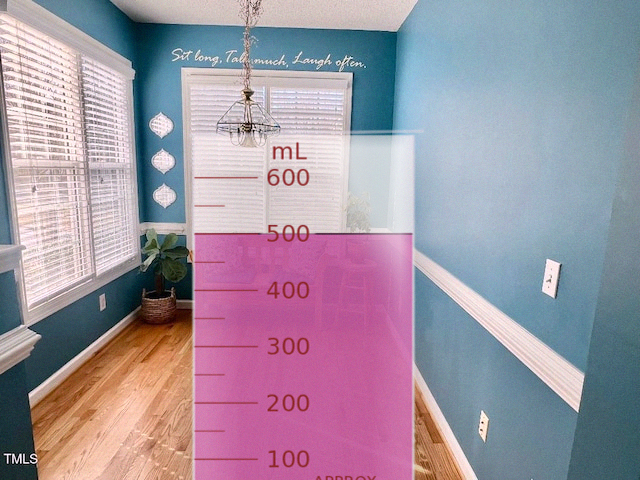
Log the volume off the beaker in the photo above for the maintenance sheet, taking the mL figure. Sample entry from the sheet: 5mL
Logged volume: 500mL
